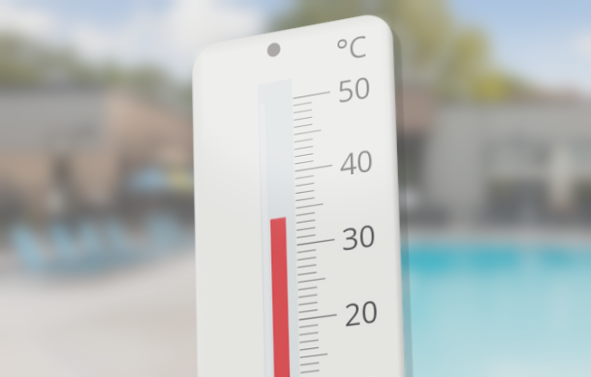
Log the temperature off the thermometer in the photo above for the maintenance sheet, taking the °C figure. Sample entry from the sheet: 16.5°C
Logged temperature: 34°C
